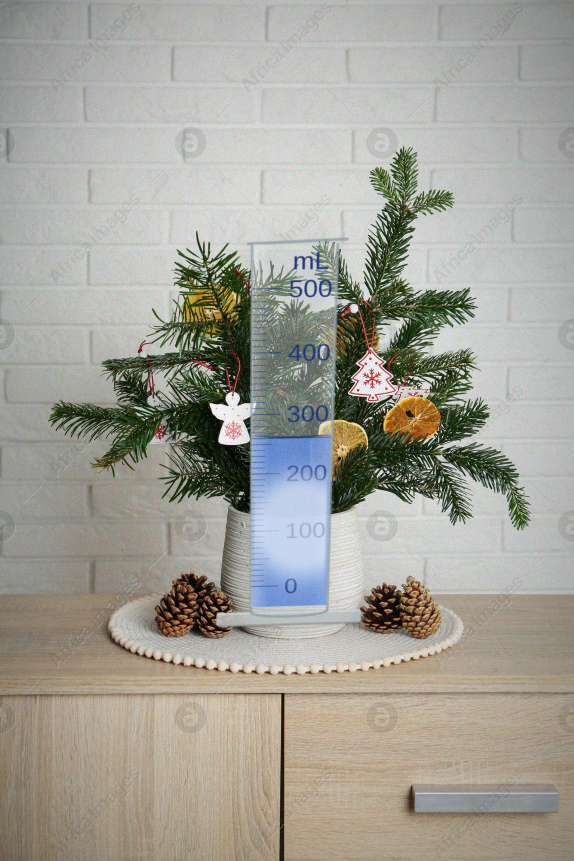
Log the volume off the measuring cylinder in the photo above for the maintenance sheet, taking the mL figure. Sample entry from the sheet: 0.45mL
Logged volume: 260mL
